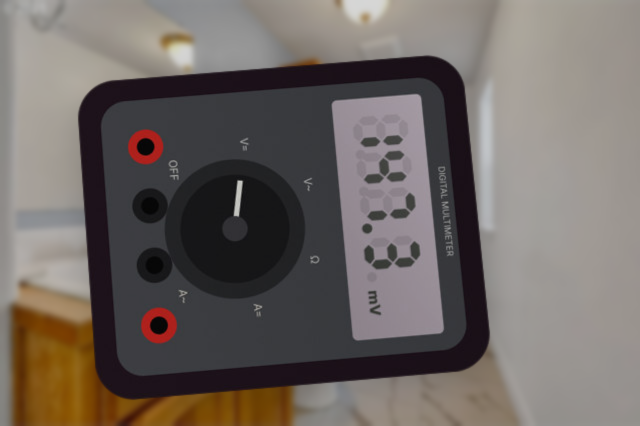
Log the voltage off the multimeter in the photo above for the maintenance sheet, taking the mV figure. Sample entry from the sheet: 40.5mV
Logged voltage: 147.3mV
